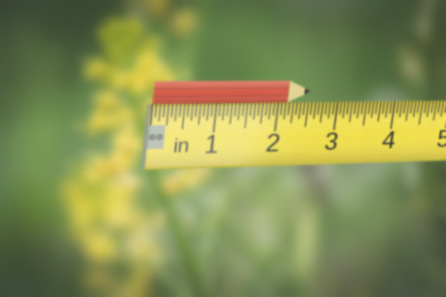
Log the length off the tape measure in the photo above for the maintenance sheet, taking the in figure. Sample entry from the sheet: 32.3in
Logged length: 2.5in
